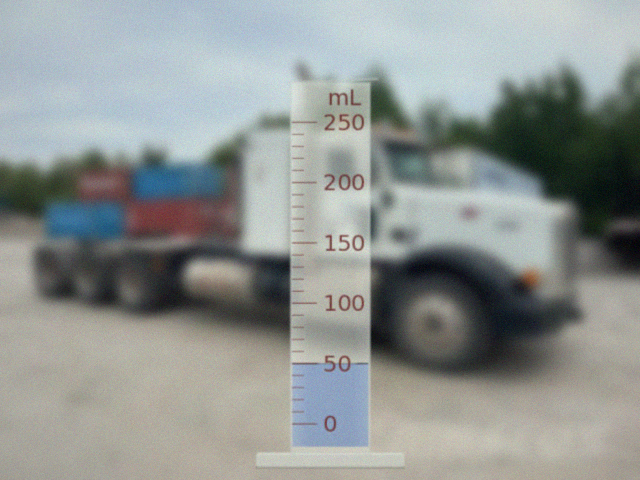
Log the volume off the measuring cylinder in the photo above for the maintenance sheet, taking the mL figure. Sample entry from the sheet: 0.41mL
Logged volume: 50mL
